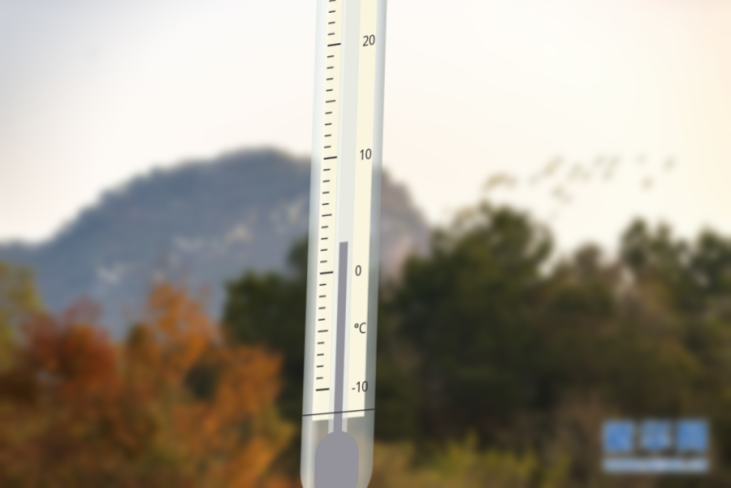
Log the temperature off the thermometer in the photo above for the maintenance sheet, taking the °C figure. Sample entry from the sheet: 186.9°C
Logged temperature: 2.5°C
